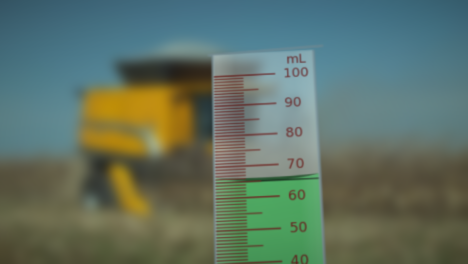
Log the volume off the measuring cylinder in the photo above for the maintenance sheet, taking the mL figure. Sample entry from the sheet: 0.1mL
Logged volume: 65mL
